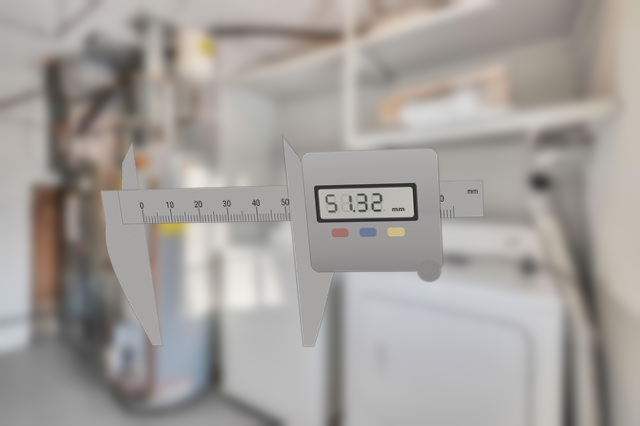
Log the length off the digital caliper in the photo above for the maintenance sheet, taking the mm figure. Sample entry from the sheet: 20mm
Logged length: 51.32mm
